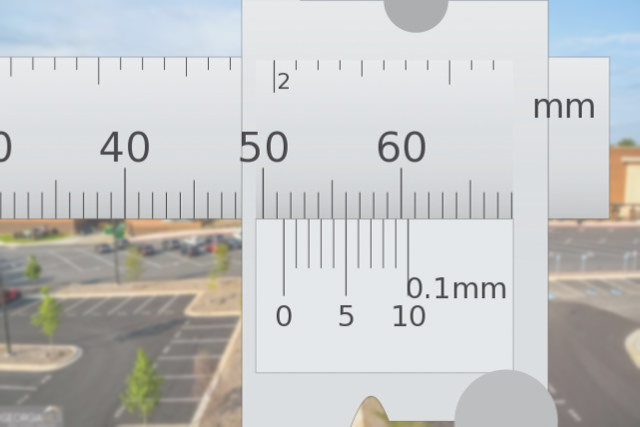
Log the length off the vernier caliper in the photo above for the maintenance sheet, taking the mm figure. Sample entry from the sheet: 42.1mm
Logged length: 51.5mm
